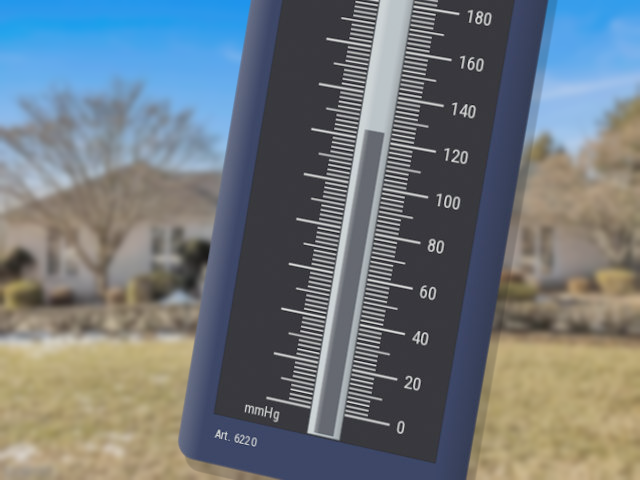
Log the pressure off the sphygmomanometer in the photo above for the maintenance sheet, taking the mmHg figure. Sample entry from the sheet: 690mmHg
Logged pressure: 124mmHg
